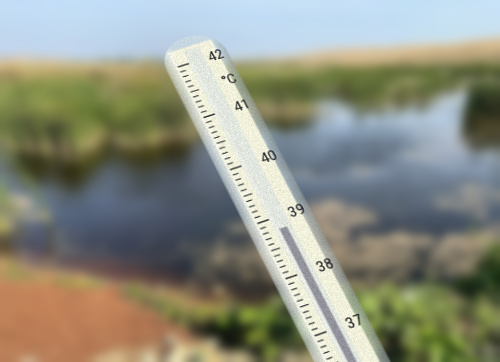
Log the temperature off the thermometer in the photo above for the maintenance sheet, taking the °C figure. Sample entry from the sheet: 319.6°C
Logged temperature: 38.8°C
